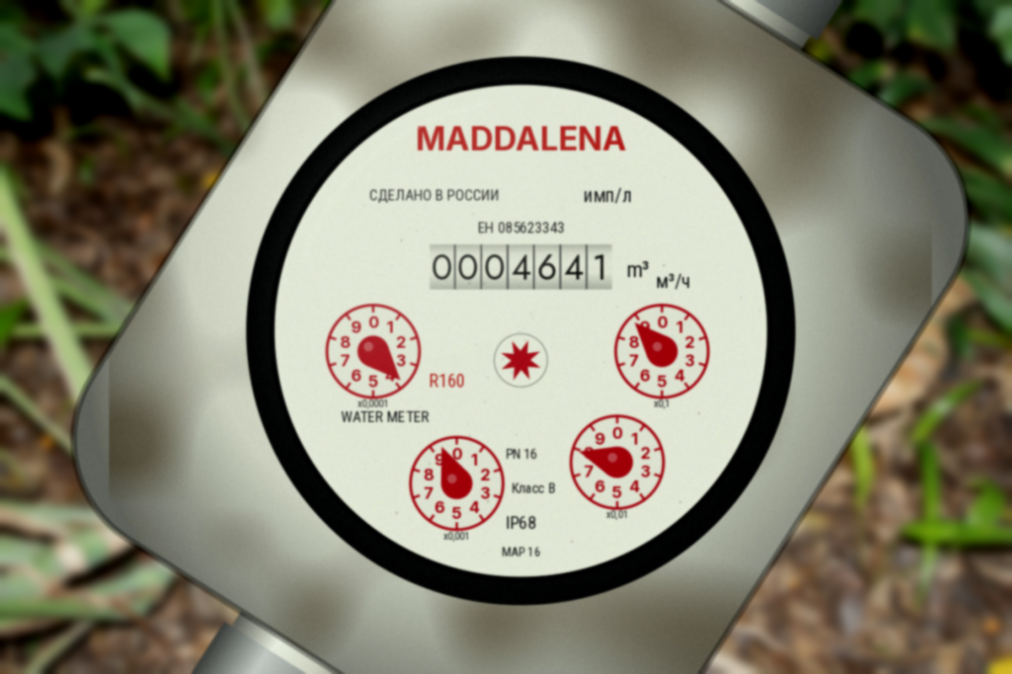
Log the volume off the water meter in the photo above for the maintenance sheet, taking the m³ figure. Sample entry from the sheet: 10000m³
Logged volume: 4641.8793m³
